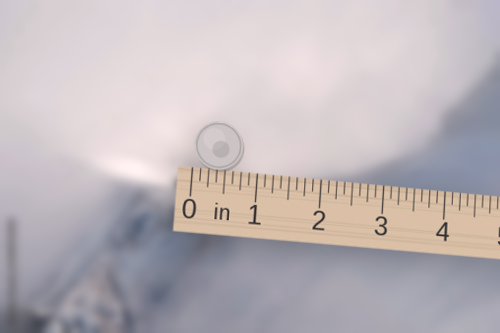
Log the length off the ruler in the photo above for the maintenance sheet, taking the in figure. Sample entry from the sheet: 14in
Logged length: 0.75in
